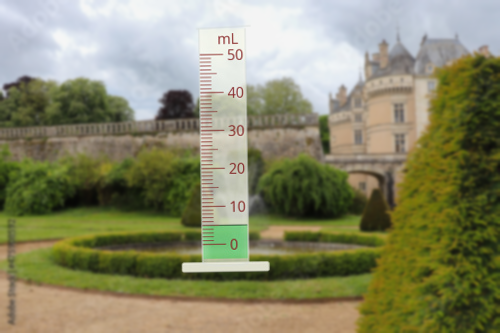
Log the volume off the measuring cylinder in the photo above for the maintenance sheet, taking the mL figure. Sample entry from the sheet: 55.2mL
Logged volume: 5mL
